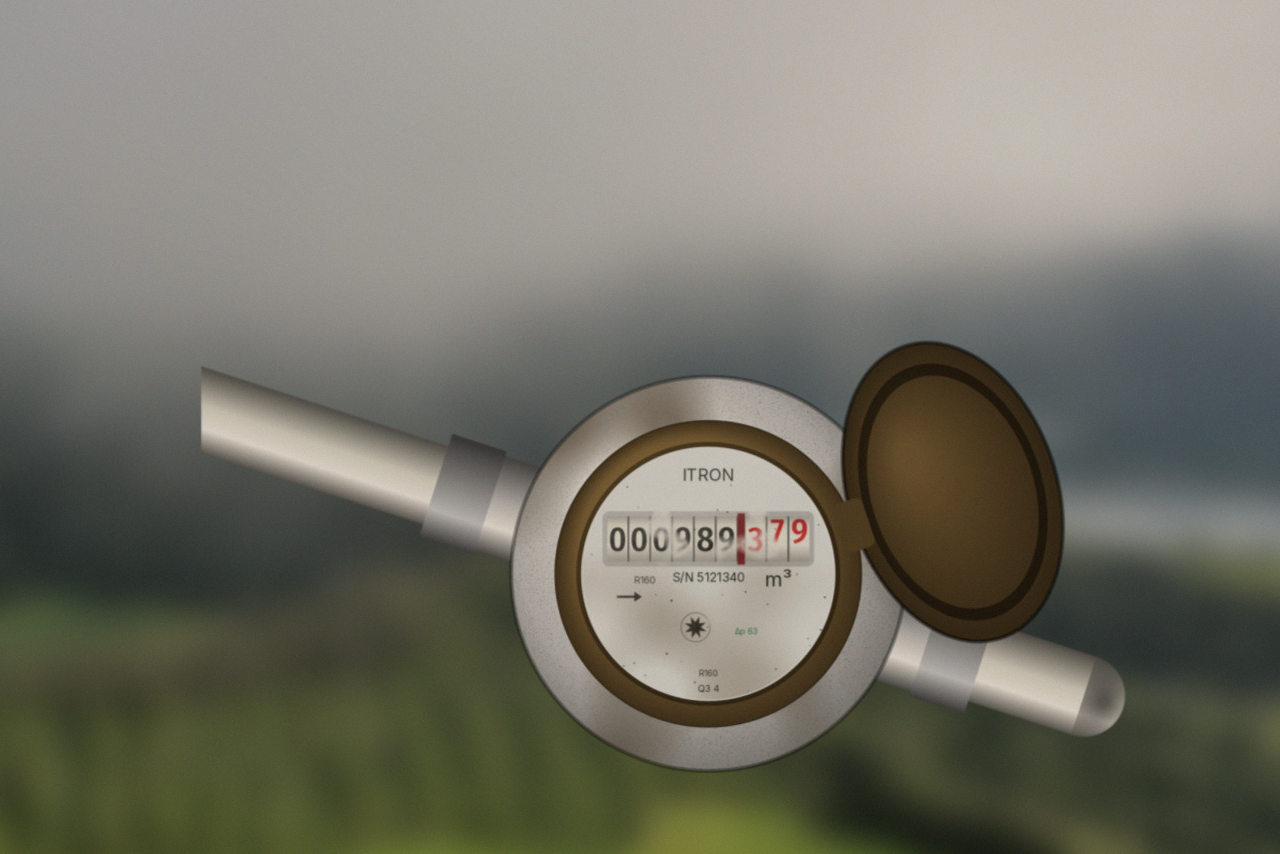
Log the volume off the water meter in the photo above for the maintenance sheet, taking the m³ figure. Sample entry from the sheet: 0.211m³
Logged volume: 989.379m³
